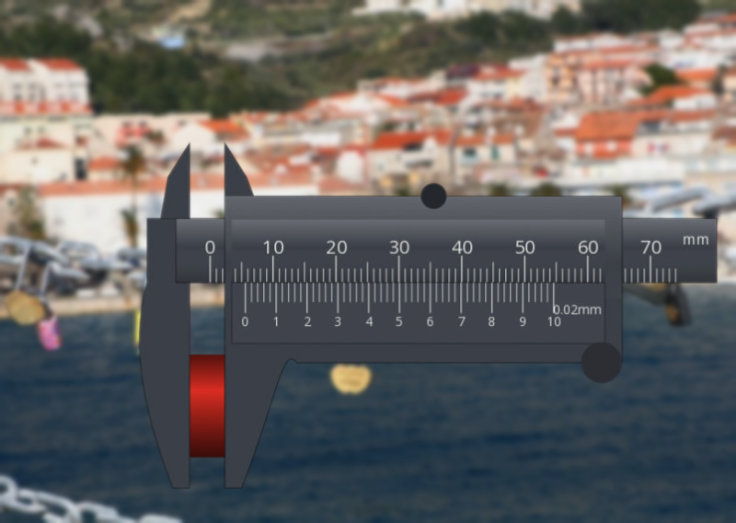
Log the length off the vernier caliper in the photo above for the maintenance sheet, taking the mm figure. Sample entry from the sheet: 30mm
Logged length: 5.6mm
